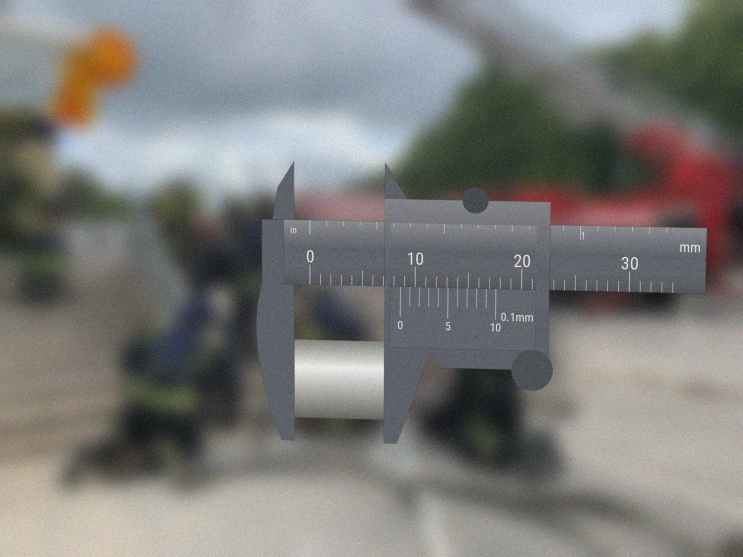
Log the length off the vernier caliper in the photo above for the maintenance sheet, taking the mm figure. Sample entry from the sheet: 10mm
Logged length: 8.6mm
